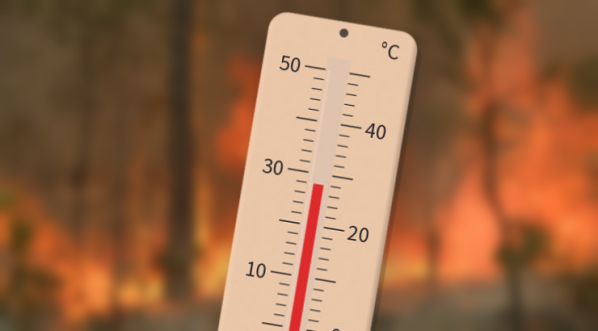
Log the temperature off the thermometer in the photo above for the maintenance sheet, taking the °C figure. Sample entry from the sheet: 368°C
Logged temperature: 28°C
